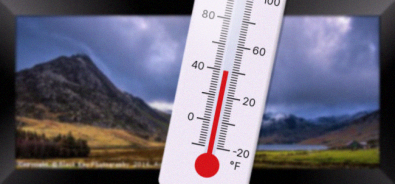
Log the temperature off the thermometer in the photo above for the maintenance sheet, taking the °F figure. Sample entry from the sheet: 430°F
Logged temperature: 40°F
